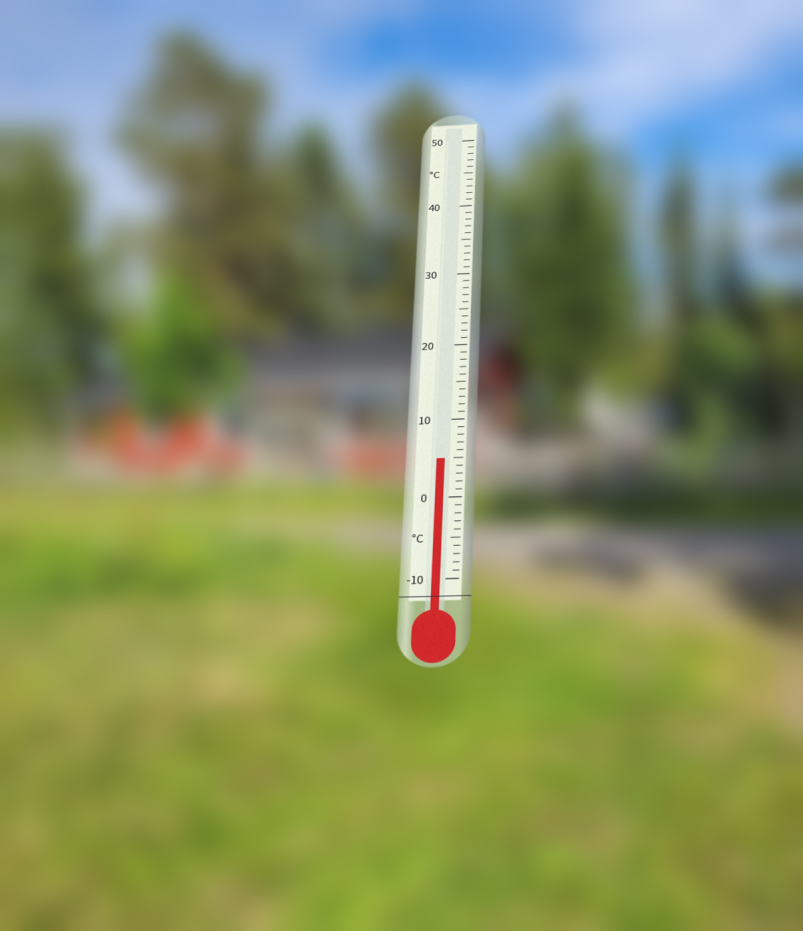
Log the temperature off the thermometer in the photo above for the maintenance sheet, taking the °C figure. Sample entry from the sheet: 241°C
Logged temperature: 5°C
